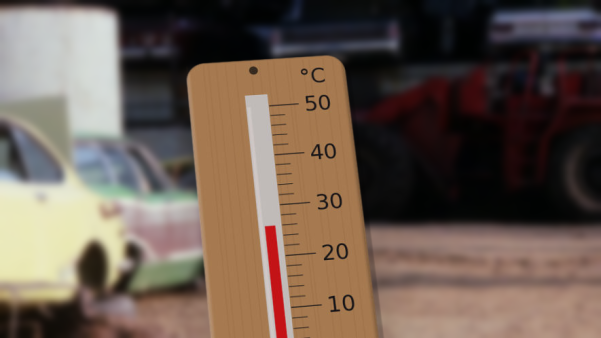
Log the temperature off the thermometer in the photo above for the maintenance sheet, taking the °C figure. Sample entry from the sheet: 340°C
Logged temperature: 26°C
